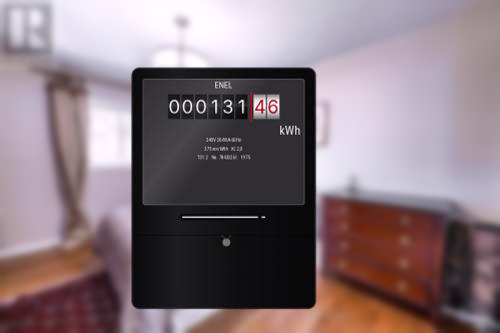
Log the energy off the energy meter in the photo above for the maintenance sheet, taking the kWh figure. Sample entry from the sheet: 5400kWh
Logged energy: 131.46kWh
